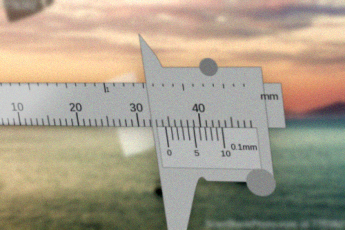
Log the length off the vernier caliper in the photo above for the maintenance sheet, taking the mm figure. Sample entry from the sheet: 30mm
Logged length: 34.4mm
